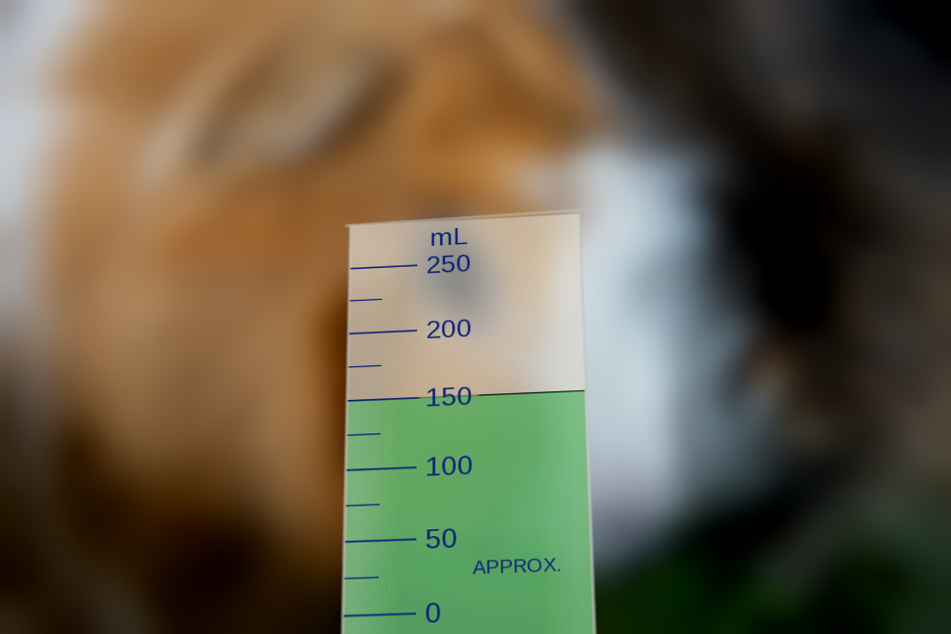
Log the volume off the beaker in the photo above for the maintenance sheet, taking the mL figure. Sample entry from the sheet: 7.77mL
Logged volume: 150mL
